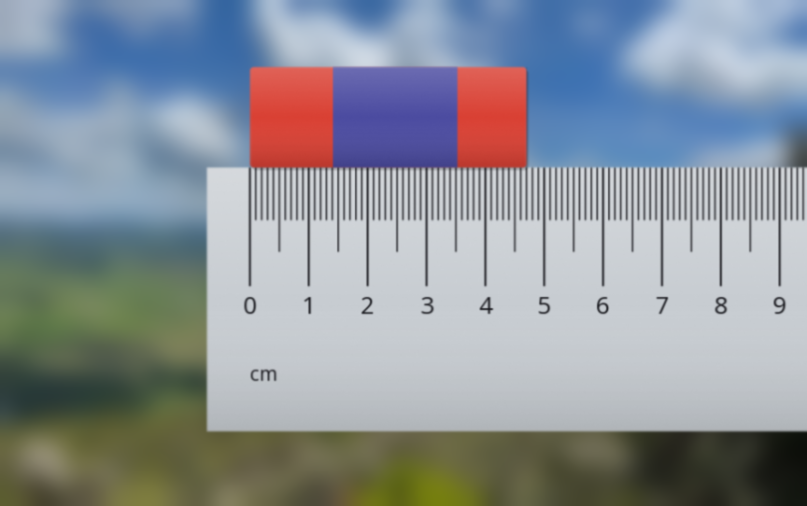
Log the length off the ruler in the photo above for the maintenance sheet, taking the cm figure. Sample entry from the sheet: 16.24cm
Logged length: 4.7cm
